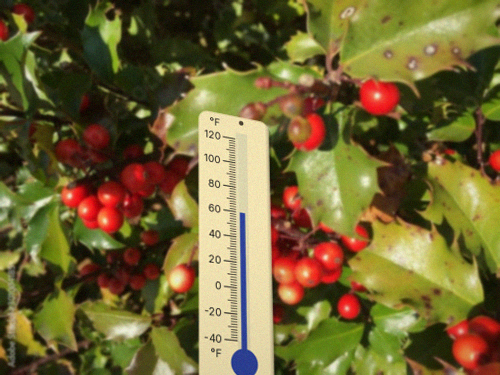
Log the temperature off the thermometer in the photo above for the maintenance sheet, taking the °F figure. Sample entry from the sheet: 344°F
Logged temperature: 60°F
